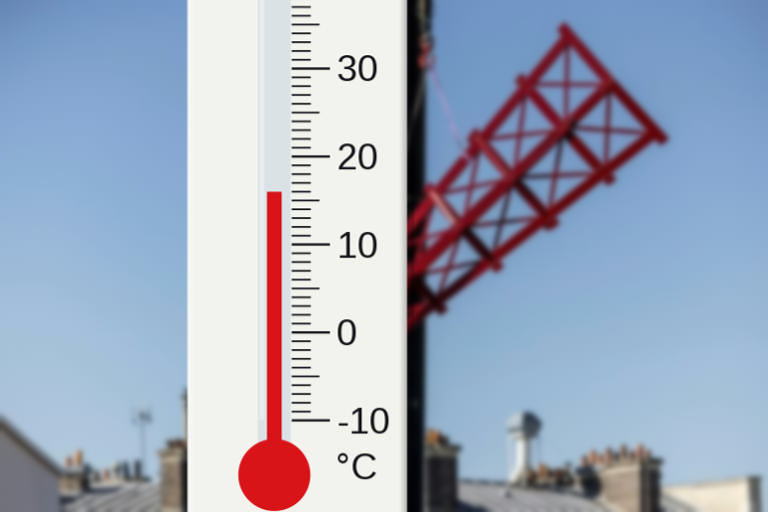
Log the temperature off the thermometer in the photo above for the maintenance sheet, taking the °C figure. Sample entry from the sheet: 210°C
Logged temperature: 16°C
